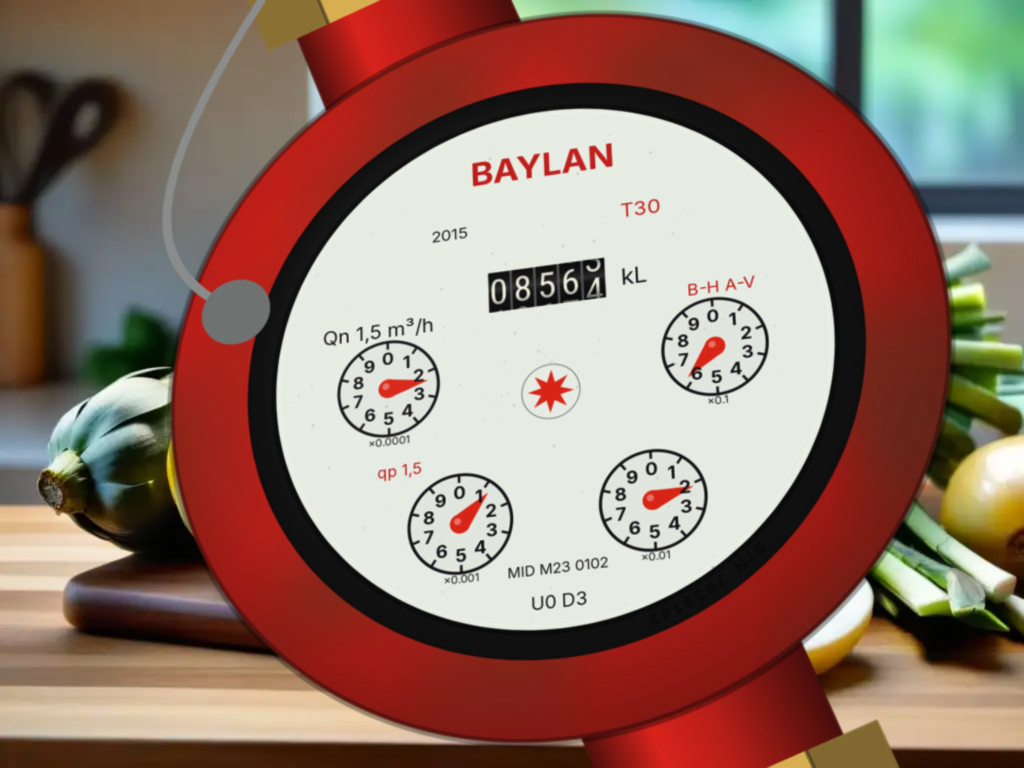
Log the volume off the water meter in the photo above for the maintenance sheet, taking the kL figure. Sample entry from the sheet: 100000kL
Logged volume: 8563.6212kL
